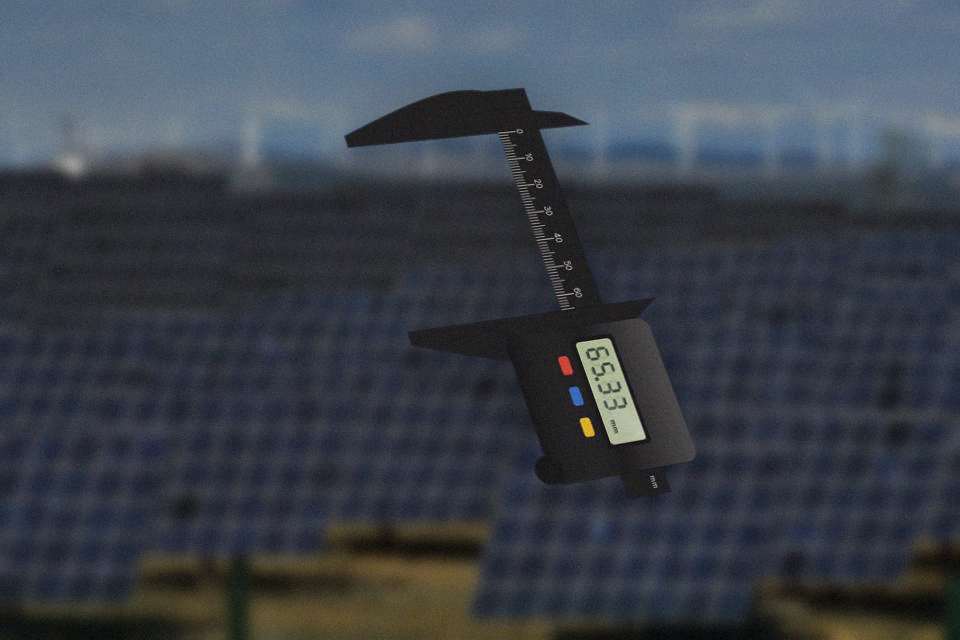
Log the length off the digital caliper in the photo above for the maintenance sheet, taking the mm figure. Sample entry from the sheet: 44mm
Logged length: 65.33mm
